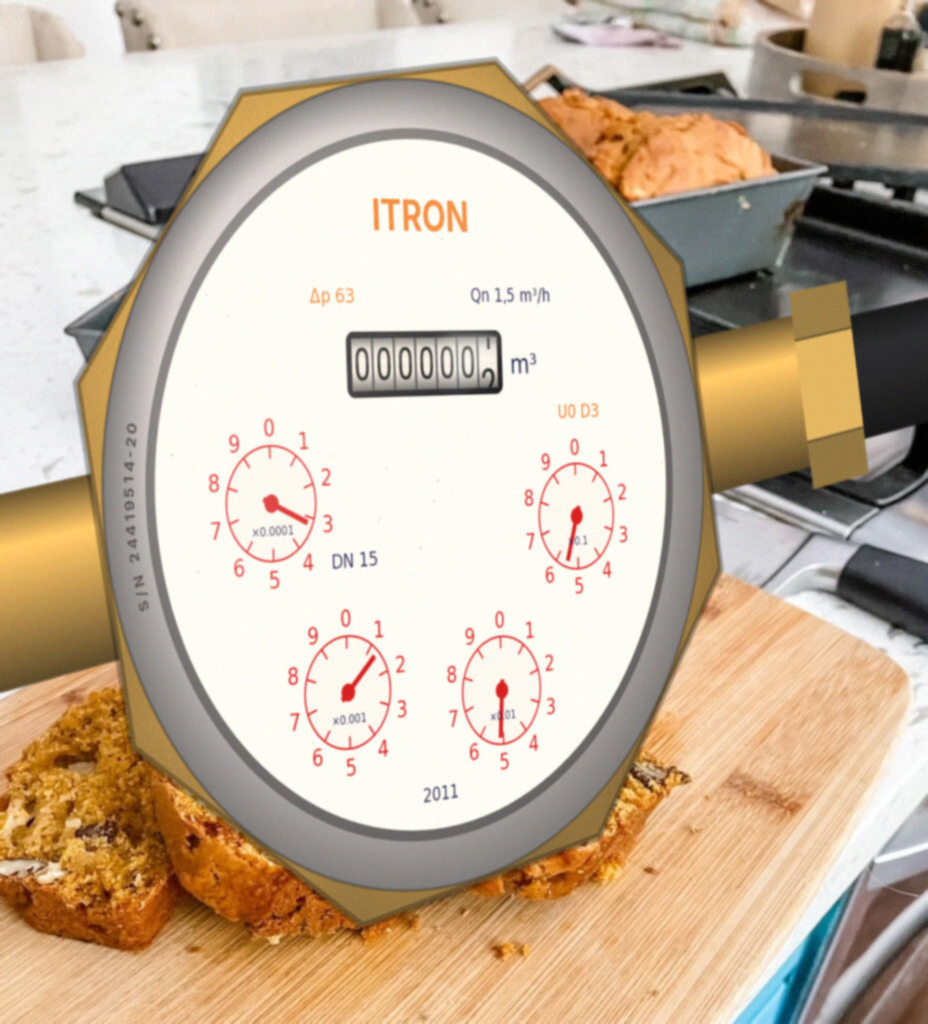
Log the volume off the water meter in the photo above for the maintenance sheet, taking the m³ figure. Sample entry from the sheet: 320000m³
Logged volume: 1.5513m³
